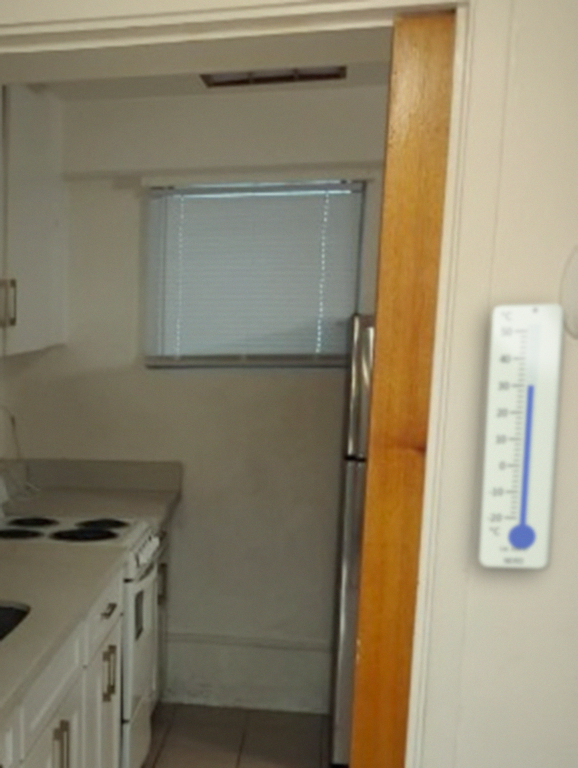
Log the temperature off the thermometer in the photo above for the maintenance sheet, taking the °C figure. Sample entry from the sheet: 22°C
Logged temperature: 30°C
